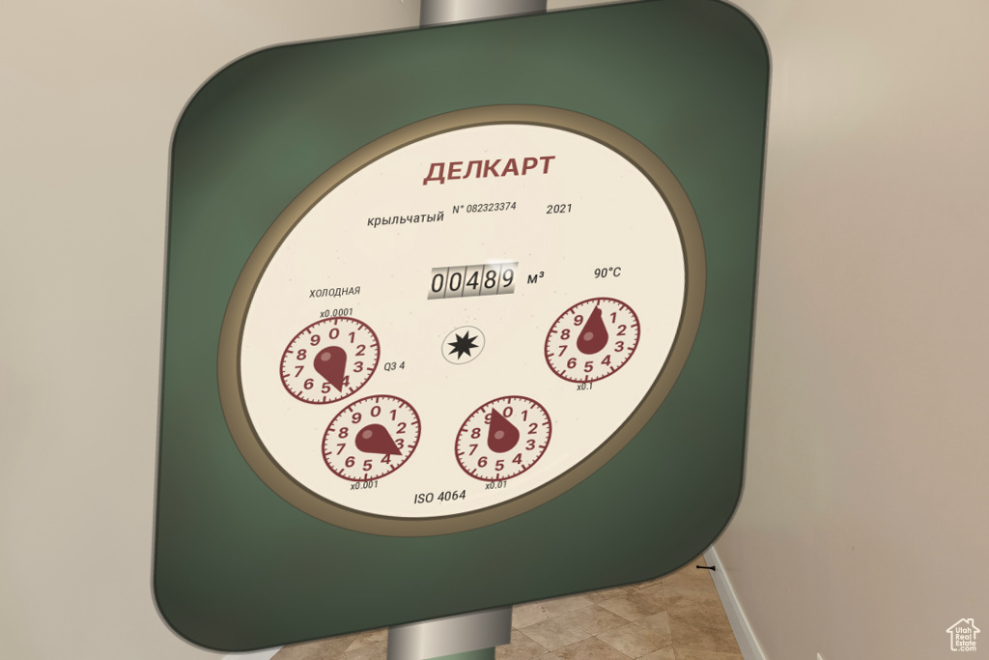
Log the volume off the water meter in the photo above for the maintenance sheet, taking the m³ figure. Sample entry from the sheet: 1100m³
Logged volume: 488.9934m³
